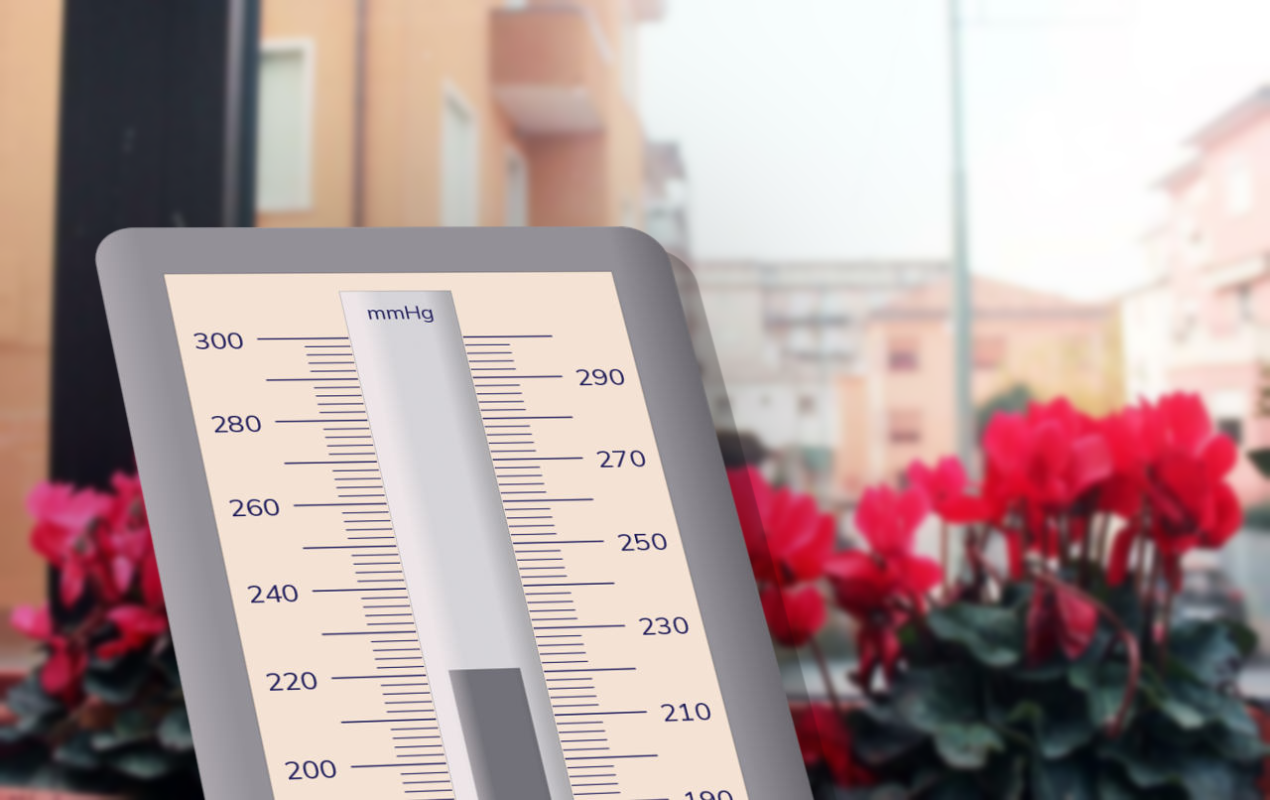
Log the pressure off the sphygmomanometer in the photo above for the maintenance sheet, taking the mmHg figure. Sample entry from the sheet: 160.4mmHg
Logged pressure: 221mmHg
